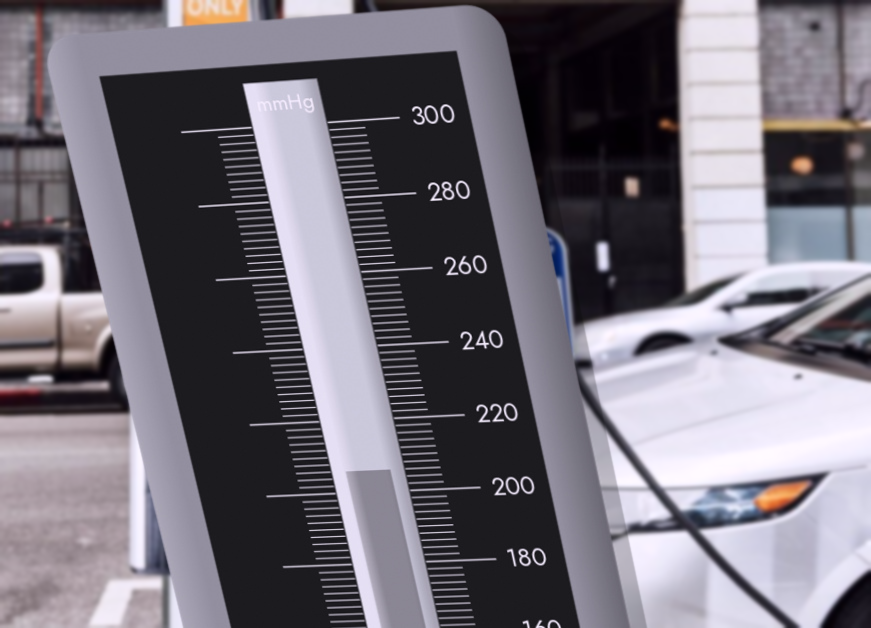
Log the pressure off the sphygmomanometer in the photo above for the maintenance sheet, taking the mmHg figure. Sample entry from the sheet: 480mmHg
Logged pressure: 206mmHg
